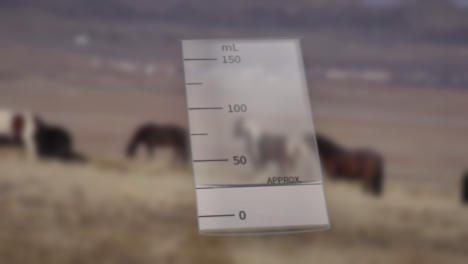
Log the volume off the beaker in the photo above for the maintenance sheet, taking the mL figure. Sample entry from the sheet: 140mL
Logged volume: 25mL
